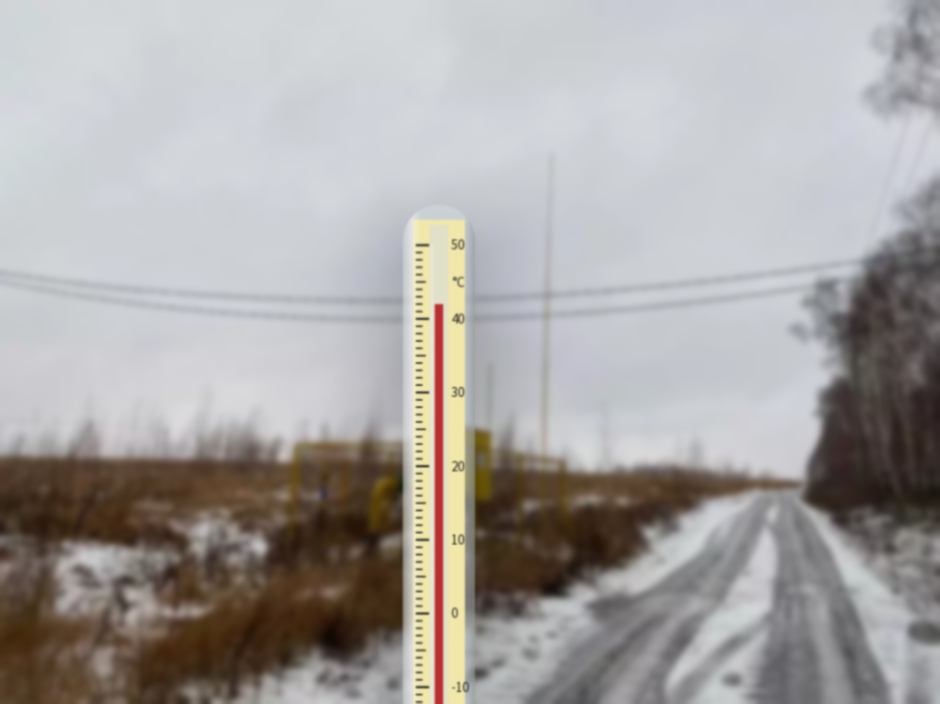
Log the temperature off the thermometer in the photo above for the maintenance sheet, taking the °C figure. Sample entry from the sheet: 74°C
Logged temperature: 42°C
